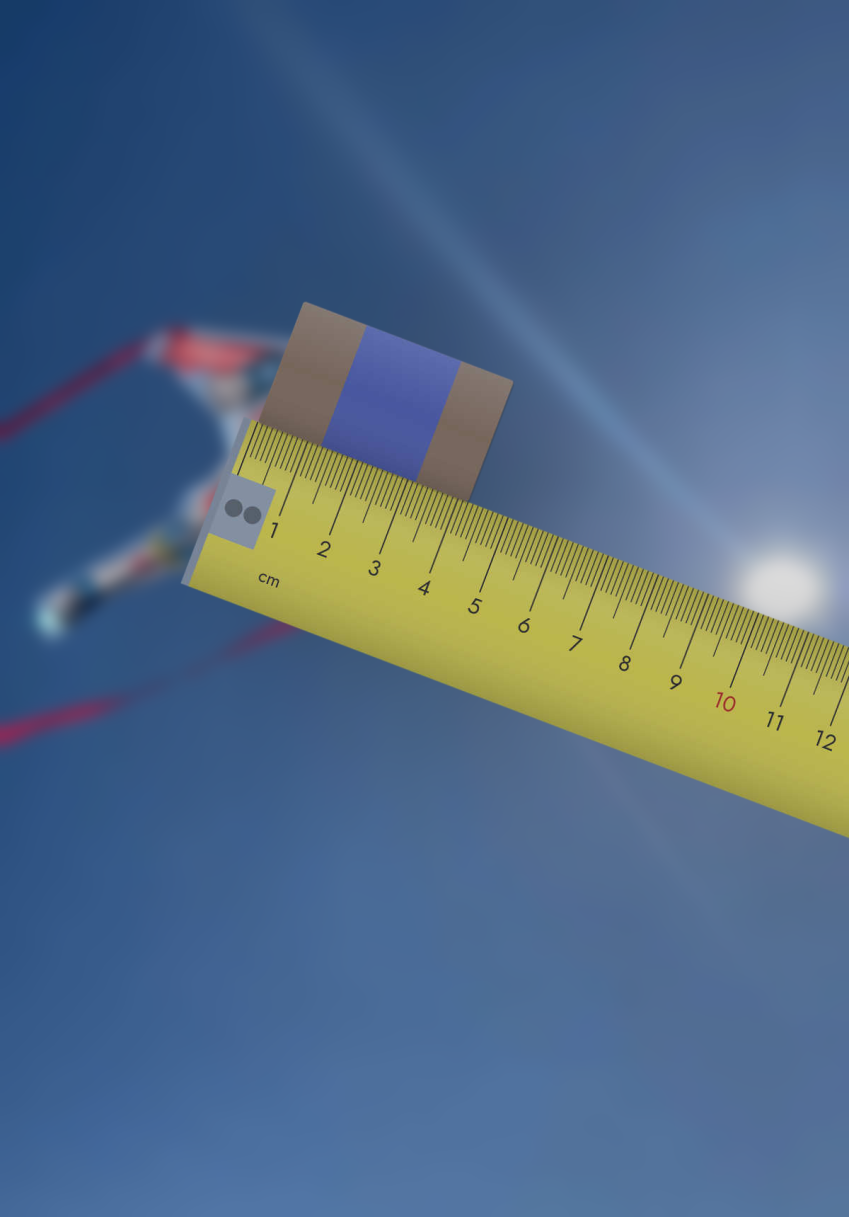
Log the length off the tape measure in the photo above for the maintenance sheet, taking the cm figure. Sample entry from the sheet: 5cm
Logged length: 4.2cm
